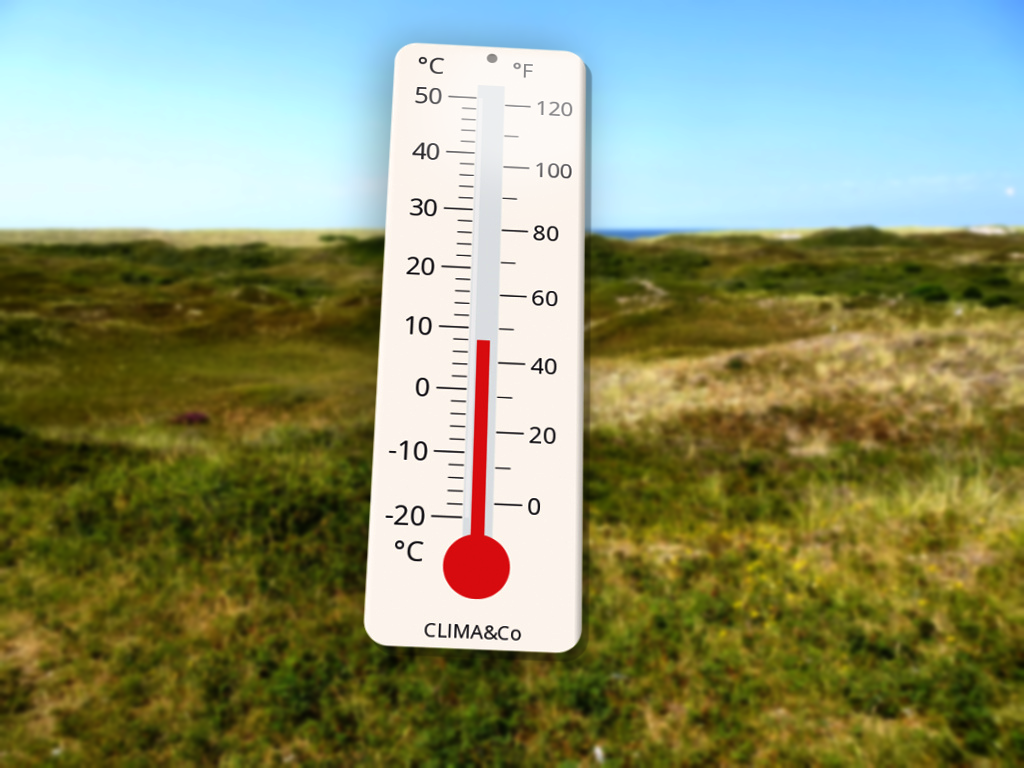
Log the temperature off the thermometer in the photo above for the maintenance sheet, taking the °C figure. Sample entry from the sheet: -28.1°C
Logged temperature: 8°C
